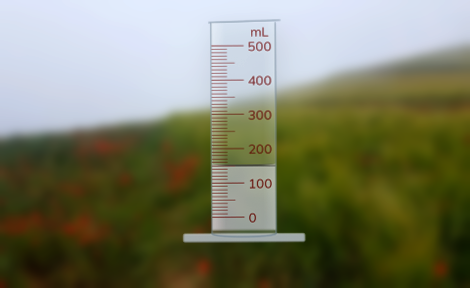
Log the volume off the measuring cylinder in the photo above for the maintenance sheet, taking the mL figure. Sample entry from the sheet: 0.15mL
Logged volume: 150mL
